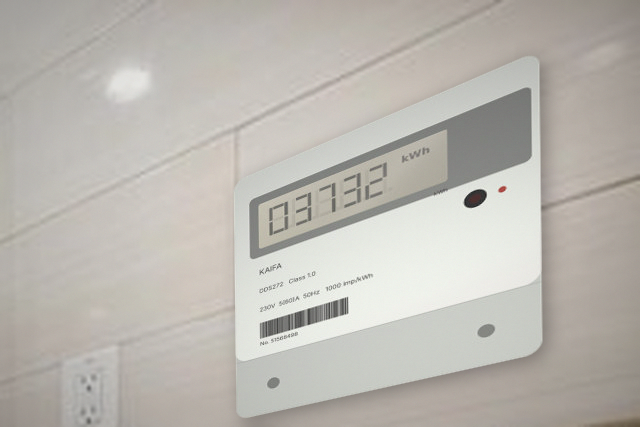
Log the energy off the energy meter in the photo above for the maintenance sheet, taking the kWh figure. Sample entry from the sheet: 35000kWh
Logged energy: 3732kWh
